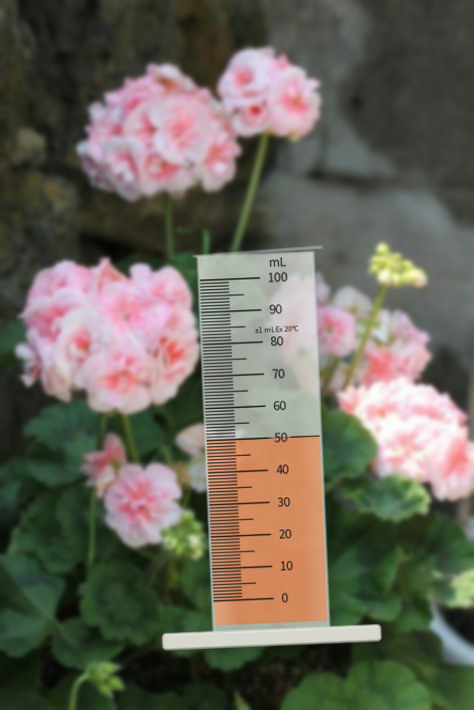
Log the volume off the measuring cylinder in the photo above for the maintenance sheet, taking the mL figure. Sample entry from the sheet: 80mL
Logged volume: 50mL
